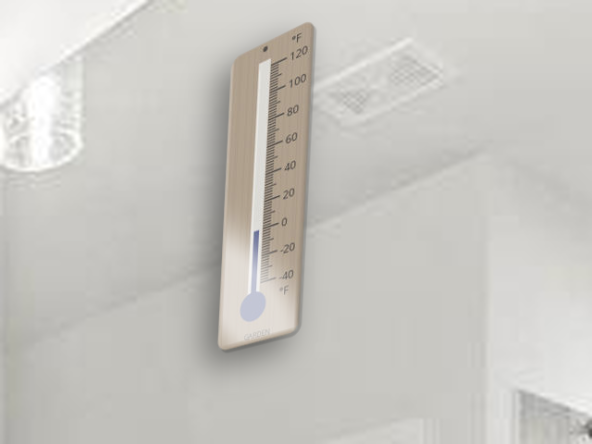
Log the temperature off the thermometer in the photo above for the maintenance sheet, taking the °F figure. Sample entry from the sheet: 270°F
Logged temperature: 0°F
